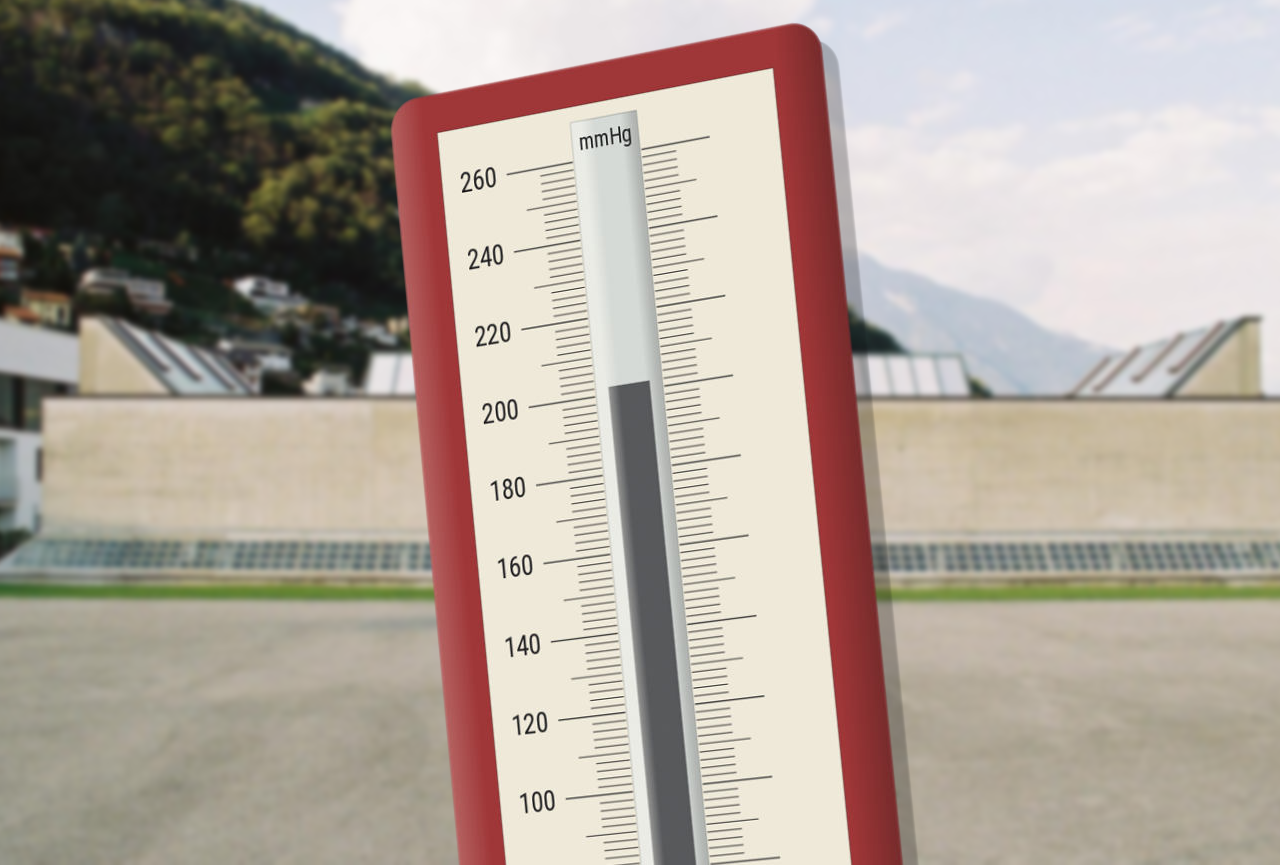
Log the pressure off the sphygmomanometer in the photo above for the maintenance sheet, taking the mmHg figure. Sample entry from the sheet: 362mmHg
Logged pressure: 202mmHg
